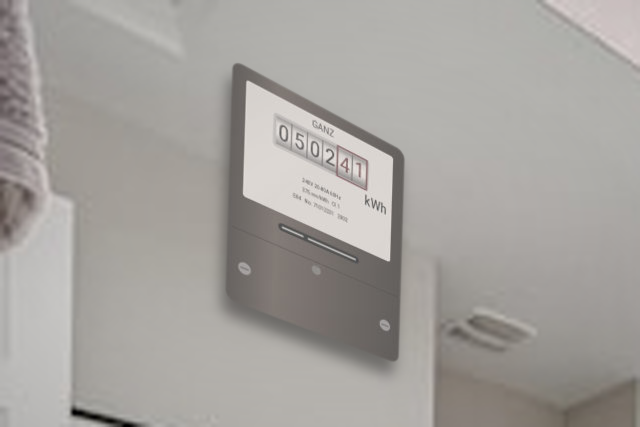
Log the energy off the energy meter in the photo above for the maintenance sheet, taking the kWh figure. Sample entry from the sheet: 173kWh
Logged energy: 502.41kWh
